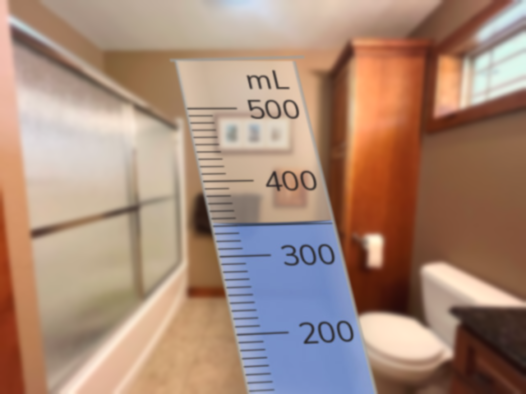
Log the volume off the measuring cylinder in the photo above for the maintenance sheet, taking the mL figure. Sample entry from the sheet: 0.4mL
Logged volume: 340mL
